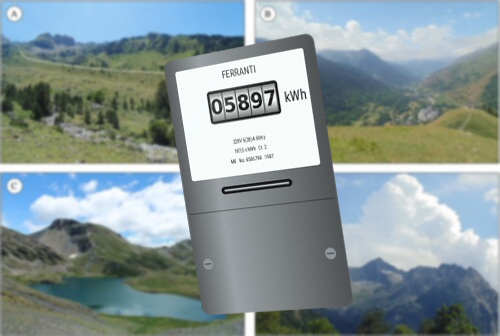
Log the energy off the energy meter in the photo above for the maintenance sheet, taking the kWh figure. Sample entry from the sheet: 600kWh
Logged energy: 5897kWh
